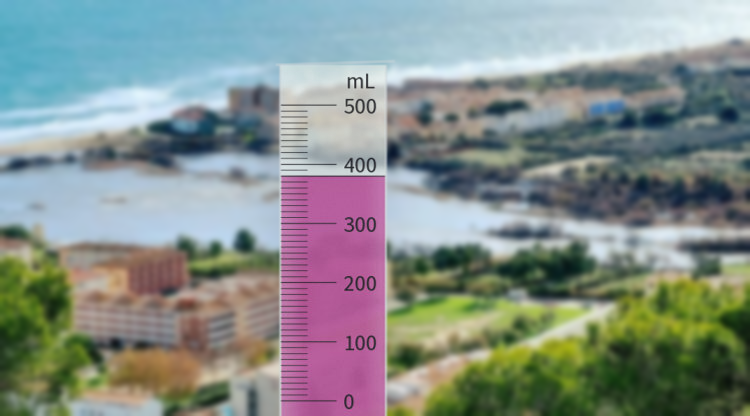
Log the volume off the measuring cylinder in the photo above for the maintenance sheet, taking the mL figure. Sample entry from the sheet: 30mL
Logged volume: 380mL
